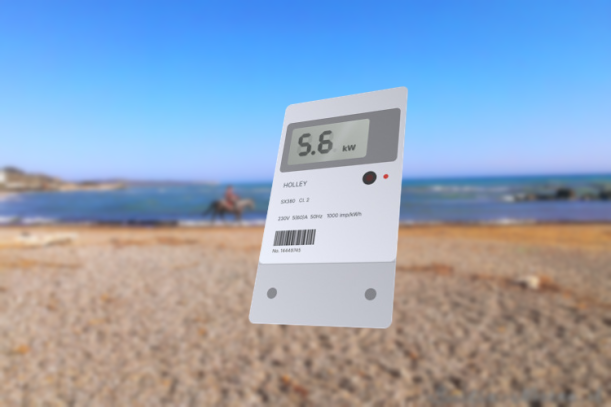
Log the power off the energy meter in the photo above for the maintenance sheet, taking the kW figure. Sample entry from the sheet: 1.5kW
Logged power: 5.6kW
